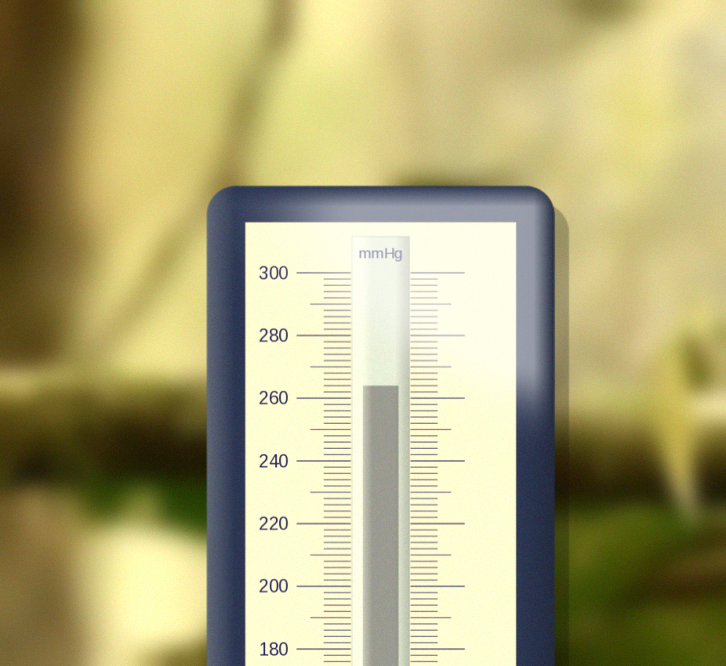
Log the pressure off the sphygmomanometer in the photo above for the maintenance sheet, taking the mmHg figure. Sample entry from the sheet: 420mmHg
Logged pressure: 264mmHg
